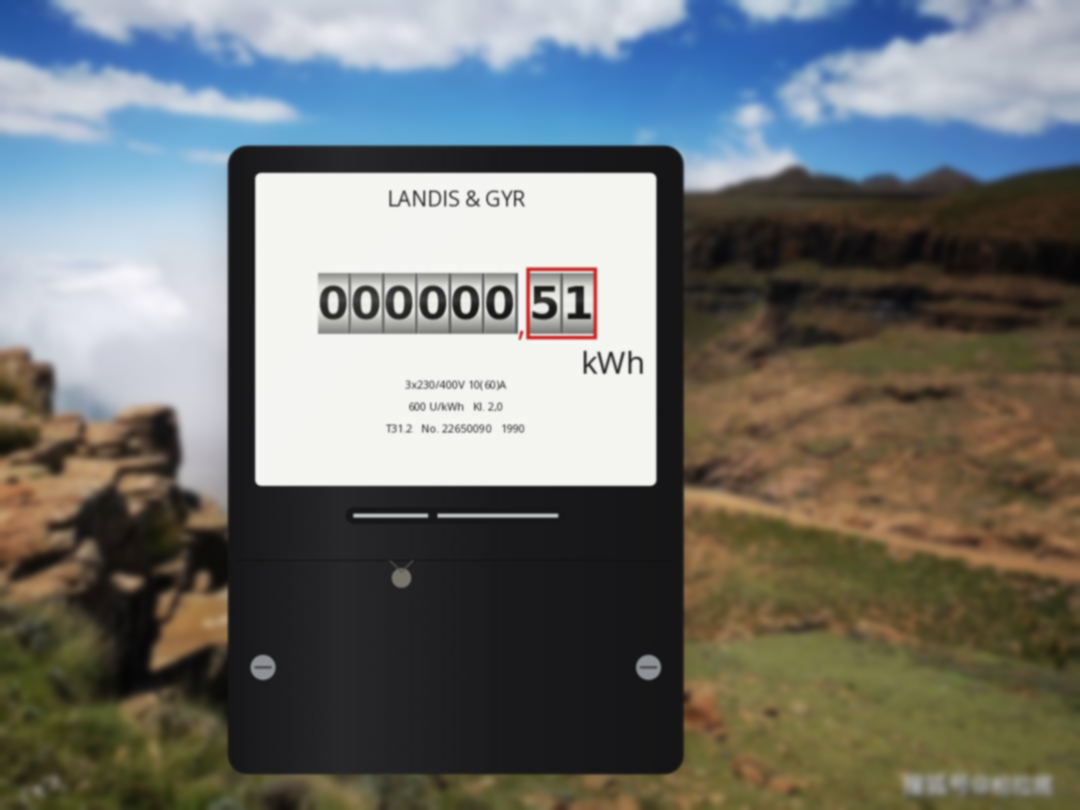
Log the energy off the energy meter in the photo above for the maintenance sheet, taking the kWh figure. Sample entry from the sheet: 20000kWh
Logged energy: 0.51kWh
